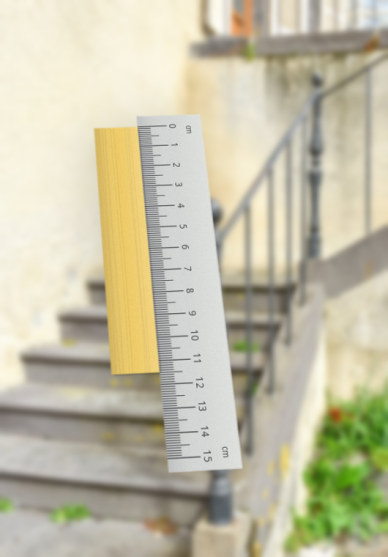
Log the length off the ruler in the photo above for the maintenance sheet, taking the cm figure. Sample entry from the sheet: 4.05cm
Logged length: 11.5cm
